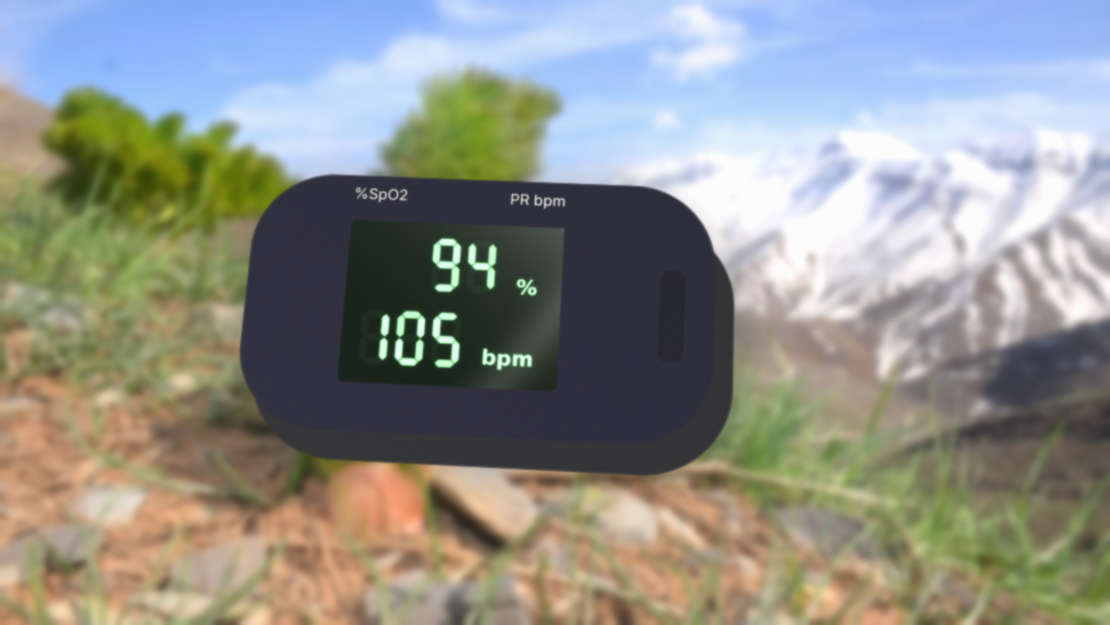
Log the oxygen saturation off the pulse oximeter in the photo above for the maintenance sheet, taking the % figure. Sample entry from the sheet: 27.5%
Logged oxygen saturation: 94%
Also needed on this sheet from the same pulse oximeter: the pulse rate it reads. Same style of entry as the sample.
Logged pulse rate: 105bpm
